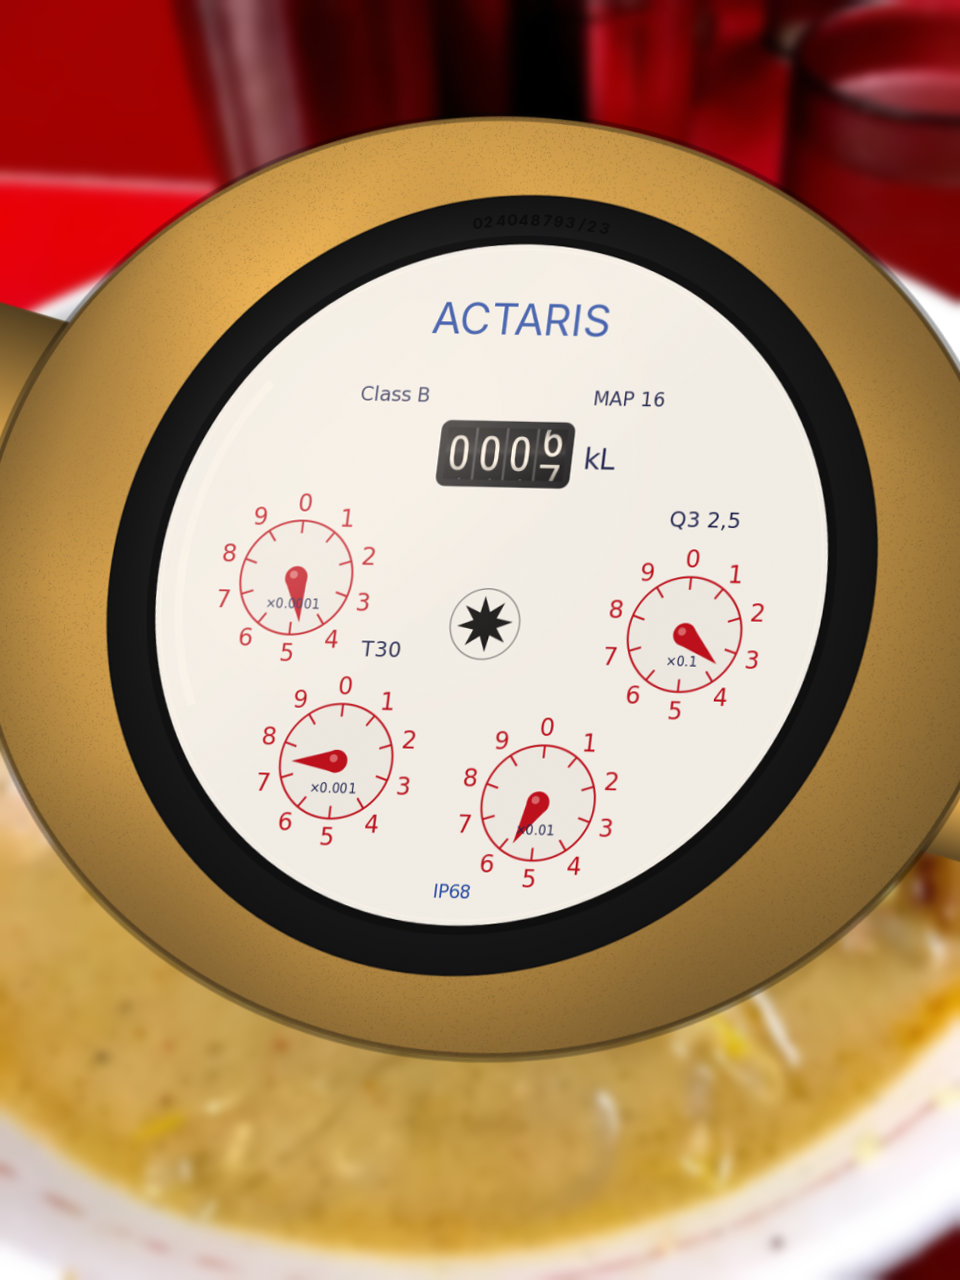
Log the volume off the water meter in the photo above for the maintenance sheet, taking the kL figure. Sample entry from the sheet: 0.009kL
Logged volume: 6.3574kL
